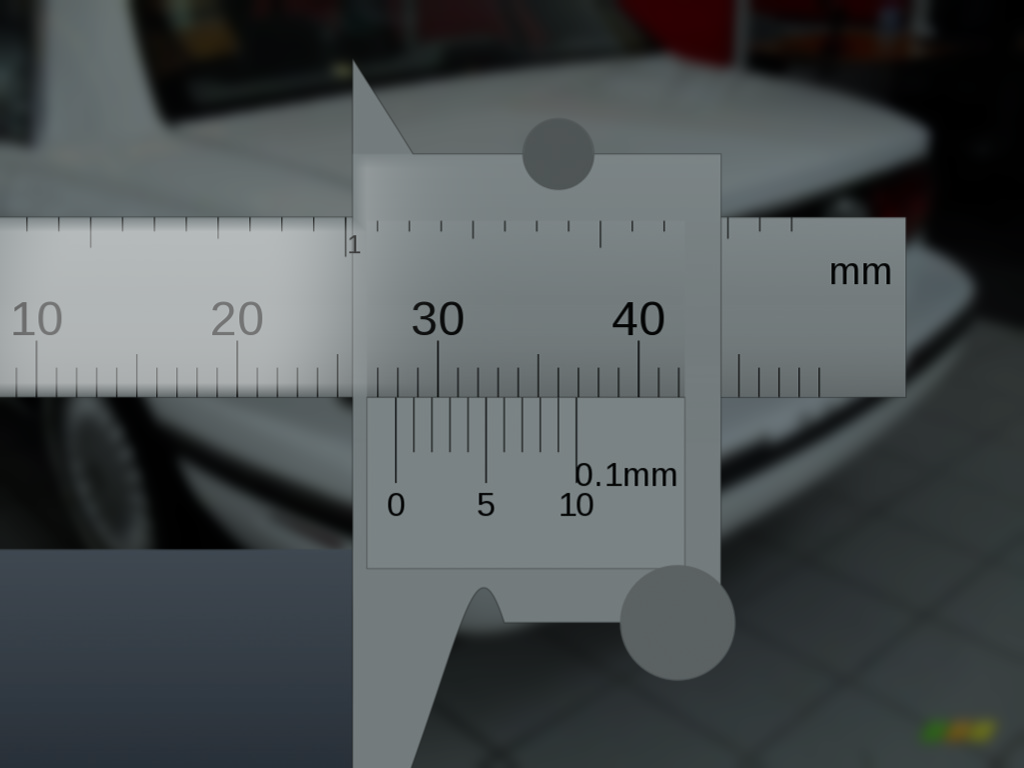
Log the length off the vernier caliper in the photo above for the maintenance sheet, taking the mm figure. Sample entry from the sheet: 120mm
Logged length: 27.9mm
